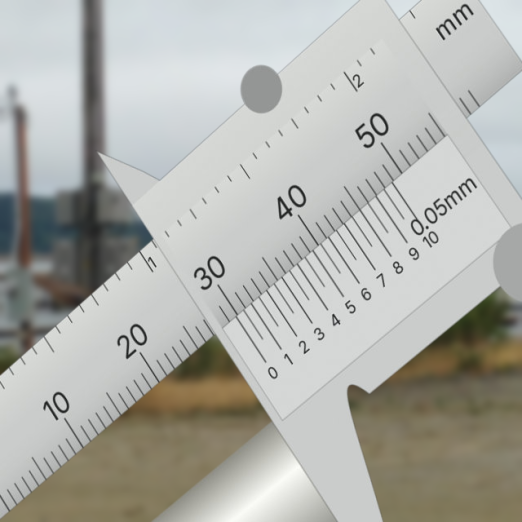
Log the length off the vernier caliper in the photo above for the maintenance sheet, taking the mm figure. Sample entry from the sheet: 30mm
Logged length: 29.8mm
